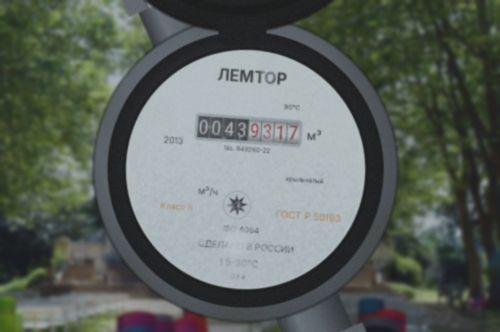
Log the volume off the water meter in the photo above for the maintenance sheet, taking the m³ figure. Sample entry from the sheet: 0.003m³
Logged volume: 43.9317m³
